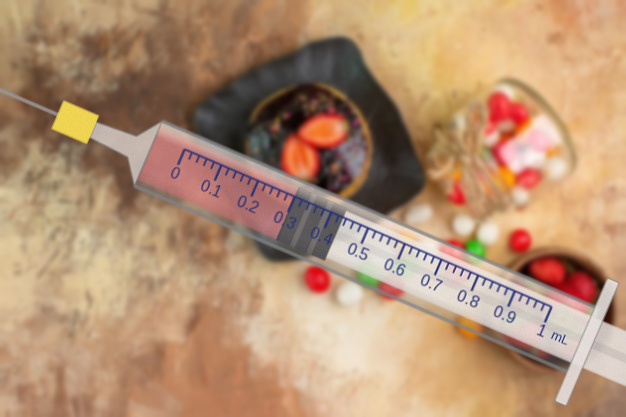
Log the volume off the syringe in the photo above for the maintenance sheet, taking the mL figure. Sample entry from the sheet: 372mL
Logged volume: 0.3mL
